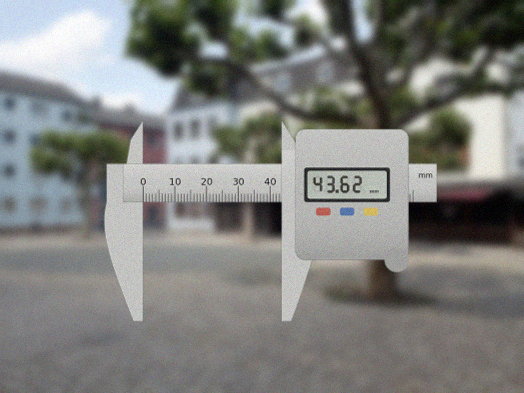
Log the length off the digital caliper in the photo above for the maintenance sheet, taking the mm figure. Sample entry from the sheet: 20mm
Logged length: 43.62mm
